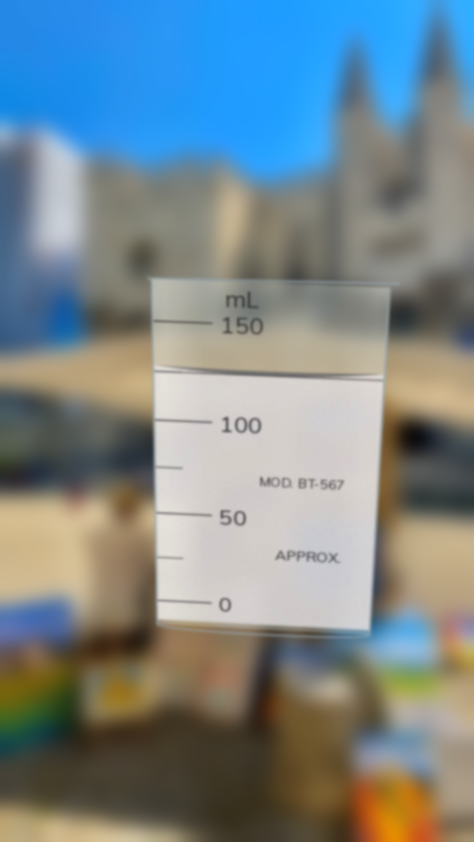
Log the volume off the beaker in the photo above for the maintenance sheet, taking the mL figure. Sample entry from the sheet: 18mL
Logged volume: 125mL
